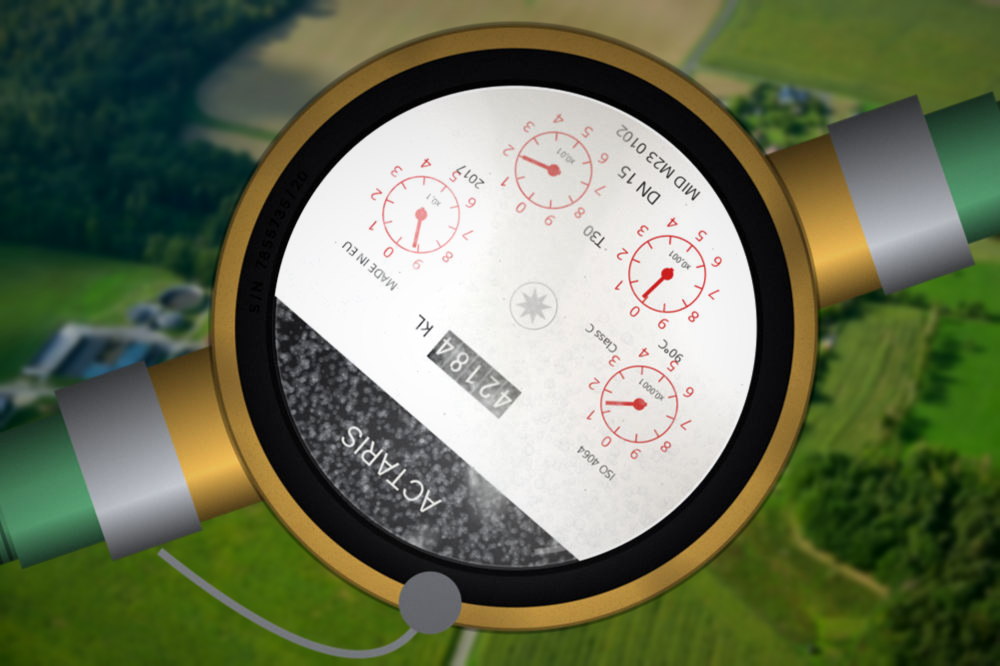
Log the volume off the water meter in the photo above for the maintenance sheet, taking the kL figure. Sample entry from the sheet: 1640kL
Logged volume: 42183.9201kL
